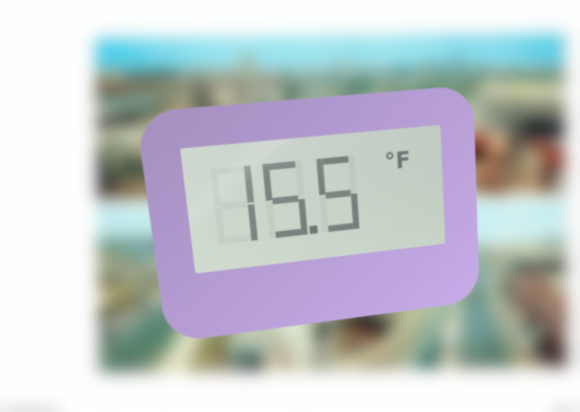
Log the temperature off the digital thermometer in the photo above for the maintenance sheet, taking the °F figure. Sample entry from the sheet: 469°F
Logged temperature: 15.5°F
